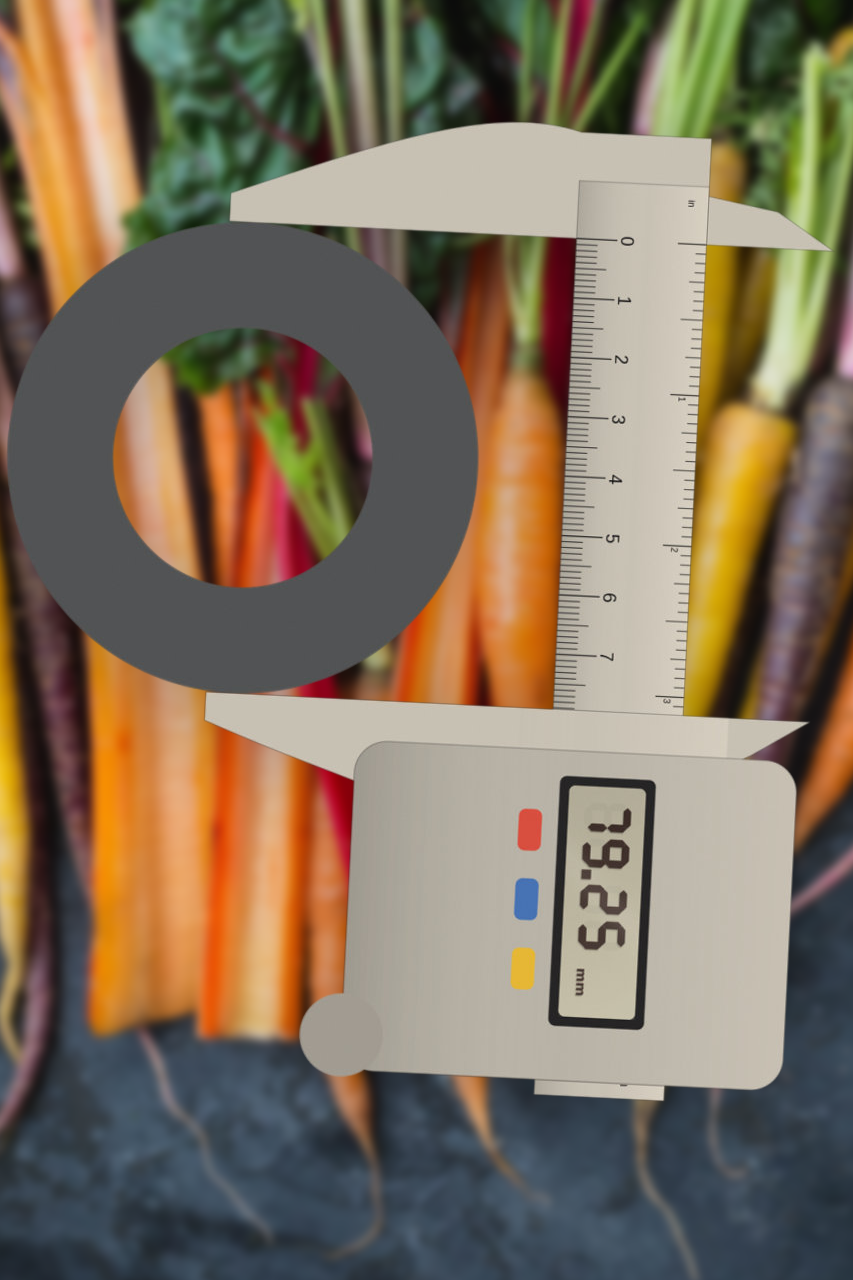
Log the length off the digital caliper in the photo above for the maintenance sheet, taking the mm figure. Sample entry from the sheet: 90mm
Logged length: 79.25mm
